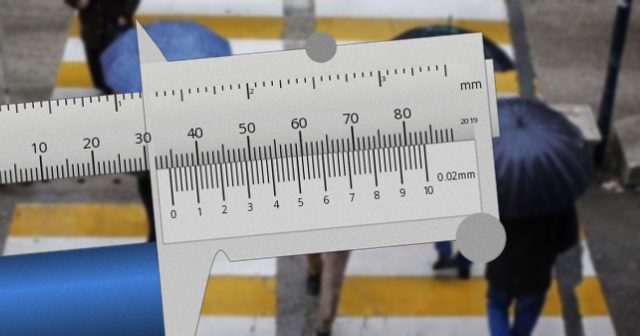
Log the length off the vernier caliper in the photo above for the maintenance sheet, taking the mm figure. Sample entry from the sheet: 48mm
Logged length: 34.5mm
